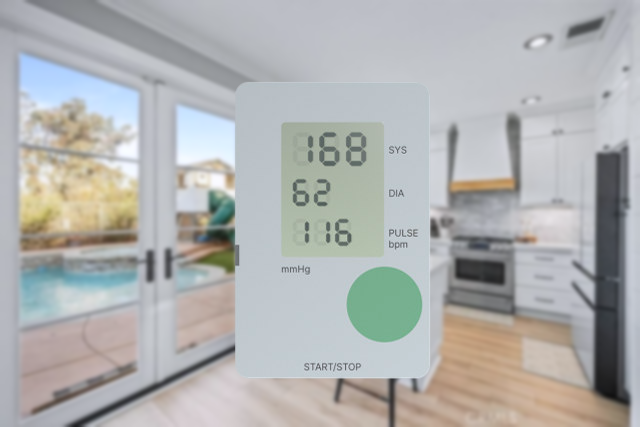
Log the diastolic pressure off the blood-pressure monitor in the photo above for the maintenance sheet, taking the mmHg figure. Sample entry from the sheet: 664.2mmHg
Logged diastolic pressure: 62mmHg
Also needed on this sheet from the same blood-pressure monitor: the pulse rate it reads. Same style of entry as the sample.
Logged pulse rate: 116bpm
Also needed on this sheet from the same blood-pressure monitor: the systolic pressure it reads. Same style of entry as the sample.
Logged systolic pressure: 168mmHg
